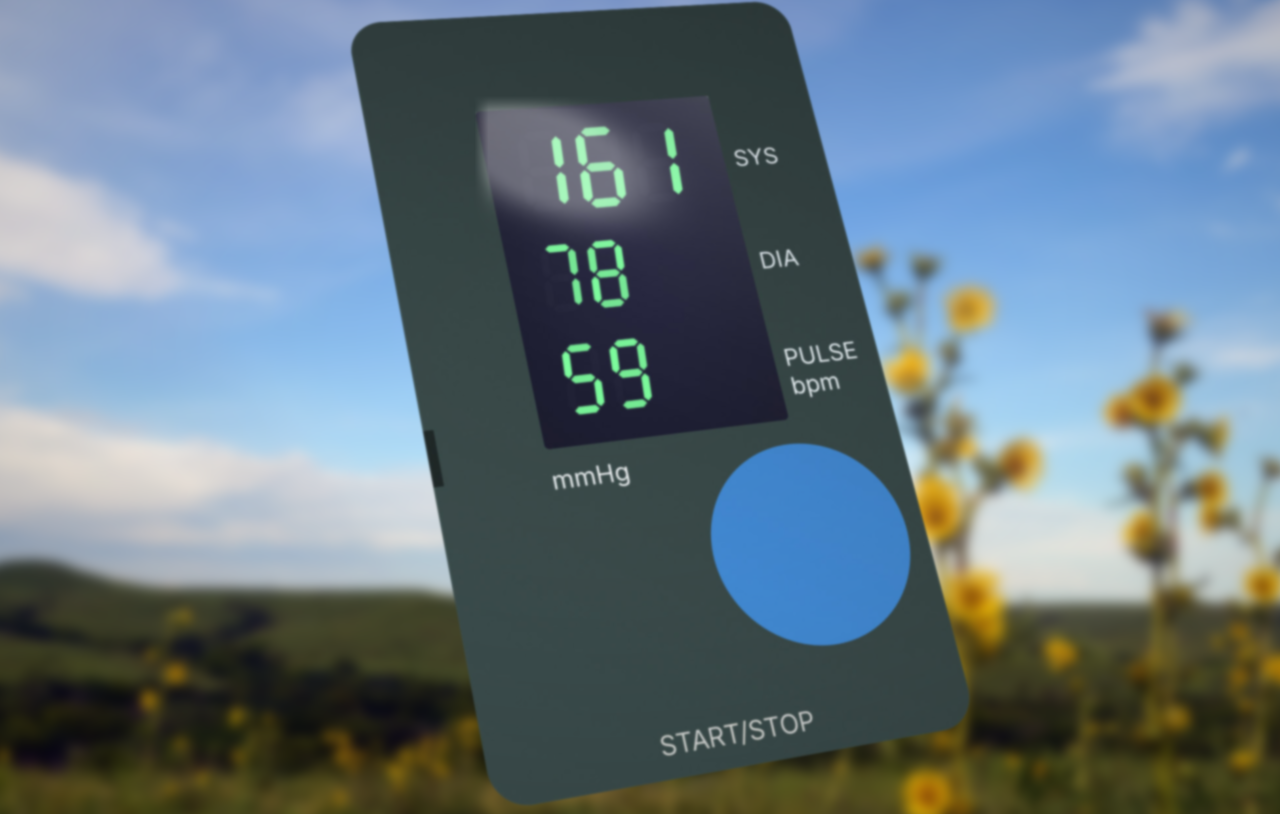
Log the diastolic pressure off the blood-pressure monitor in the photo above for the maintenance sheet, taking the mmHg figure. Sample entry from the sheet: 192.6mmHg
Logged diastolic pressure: 78mmHg
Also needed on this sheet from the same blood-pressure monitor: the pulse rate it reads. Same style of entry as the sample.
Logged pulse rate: 59bpm
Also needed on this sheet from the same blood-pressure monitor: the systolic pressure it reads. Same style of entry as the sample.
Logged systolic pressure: 161mmHg
